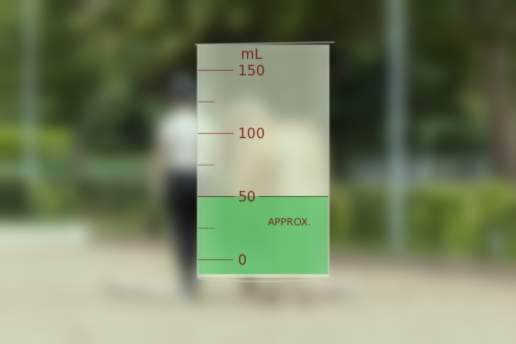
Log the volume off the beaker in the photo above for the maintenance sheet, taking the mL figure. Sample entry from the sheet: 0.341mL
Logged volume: 50mL
